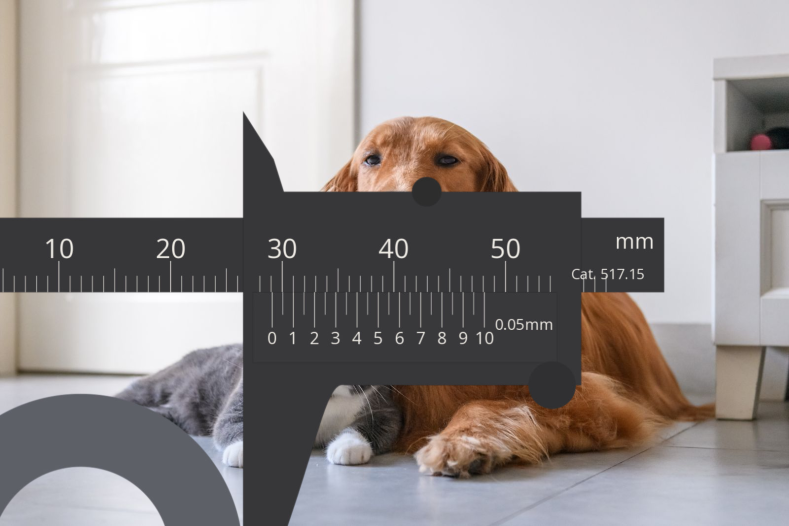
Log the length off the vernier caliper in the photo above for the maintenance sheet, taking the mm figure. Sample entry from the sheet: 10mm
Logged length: 29.1mm
